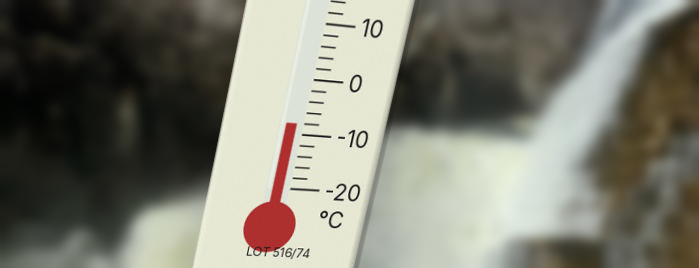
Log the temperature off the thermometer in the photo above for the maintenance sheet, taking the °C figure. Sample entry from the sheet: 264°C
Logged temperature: -8°C
